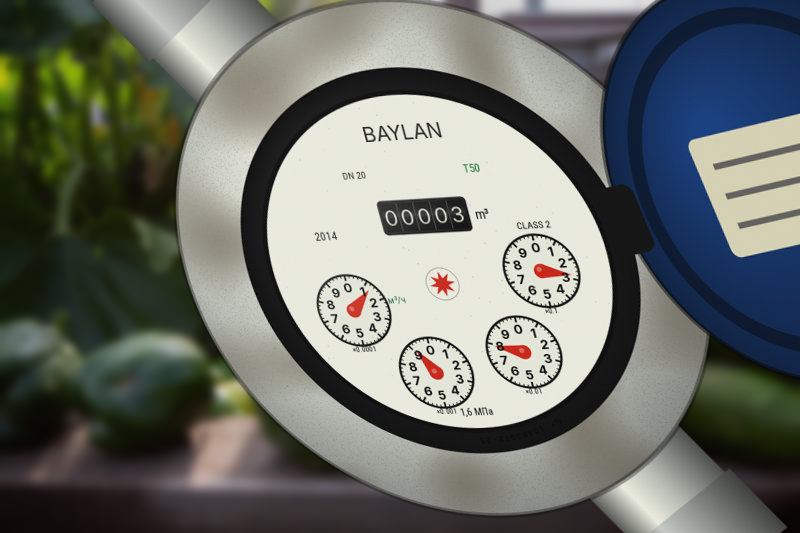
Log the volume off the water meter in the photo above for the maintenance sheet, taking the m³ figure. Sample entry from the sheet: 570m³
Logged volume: 3.2791m³
